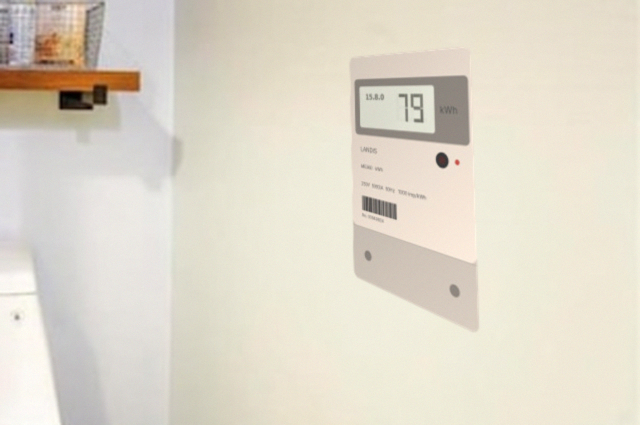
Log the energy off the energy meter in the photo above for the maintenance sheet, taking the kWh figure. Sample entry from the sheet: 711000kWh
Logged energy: 79kWh
